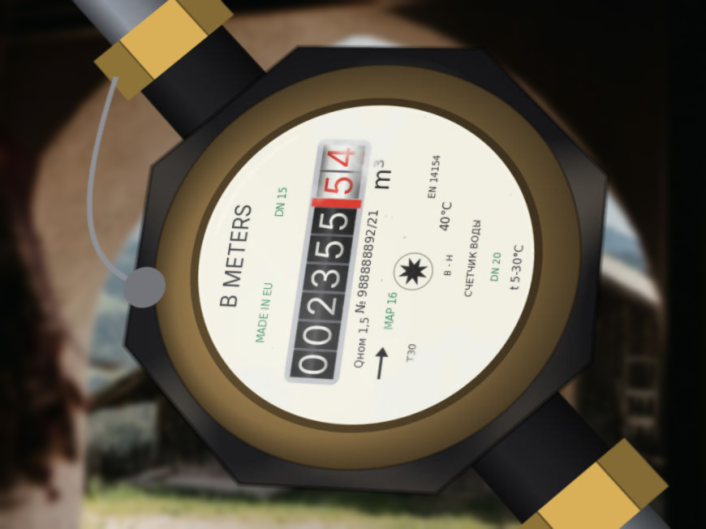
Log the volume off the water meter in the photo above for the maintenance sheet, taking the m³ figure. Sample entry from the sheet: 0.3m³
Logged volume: 2355.54m³
